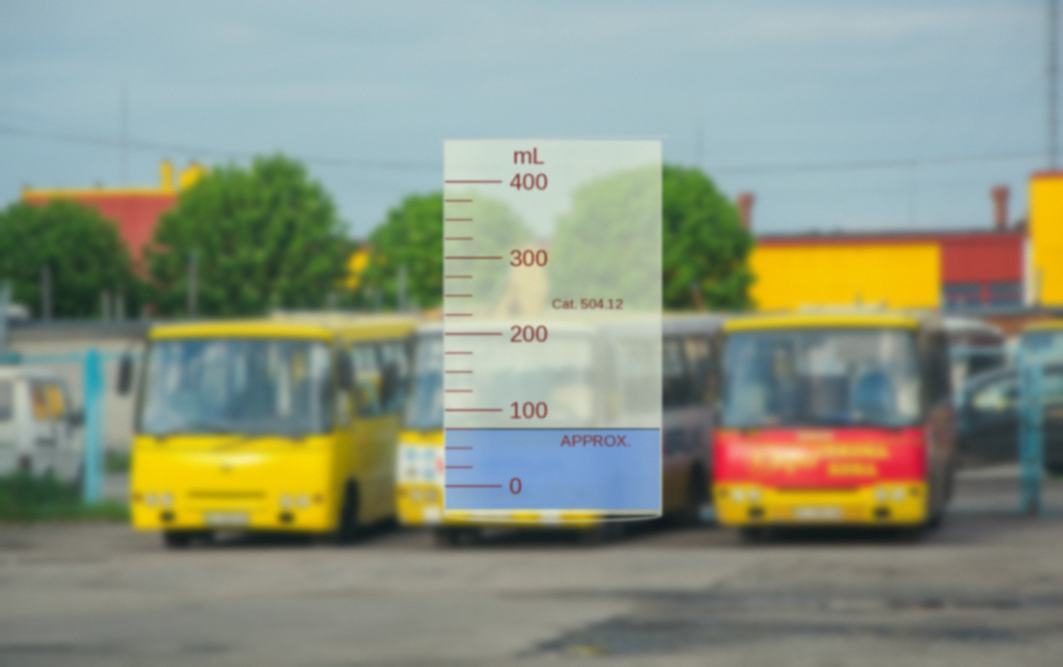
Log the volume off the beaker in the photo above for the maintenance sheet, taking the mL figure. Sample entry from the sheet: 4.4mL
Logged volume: 75mL
